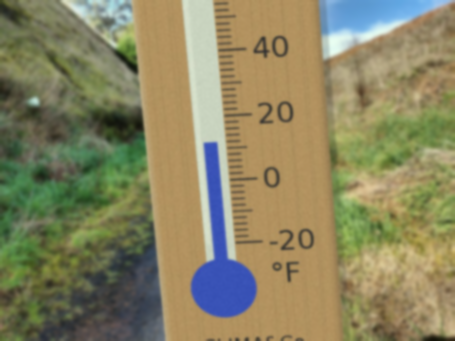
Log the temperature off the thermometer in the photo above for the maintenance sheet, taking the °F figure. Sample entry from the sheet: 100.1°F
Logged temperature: 12°F
